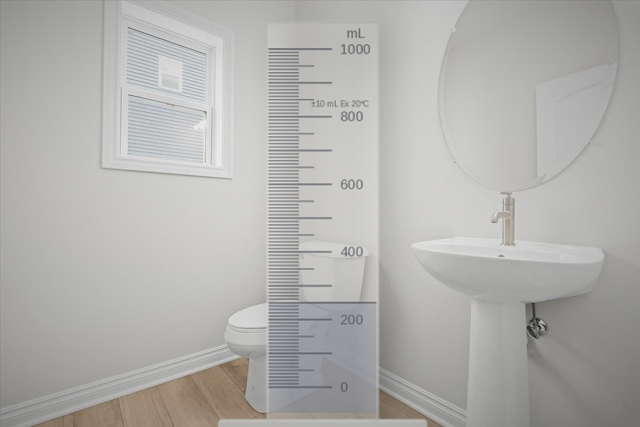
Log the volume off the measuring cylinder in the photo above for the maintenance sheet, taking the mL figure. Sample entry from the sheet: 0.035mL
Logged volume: 250mL
